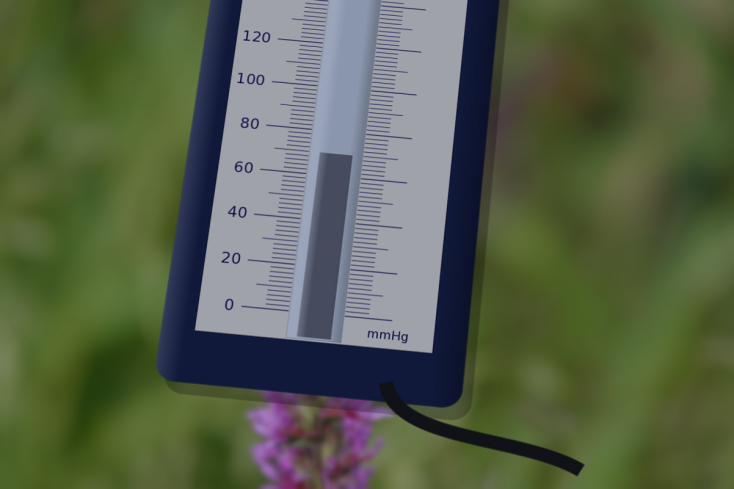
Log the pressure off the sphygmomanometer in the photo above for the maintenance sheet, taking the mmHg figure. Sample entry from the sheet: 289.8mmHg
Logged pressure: 70mmHg
